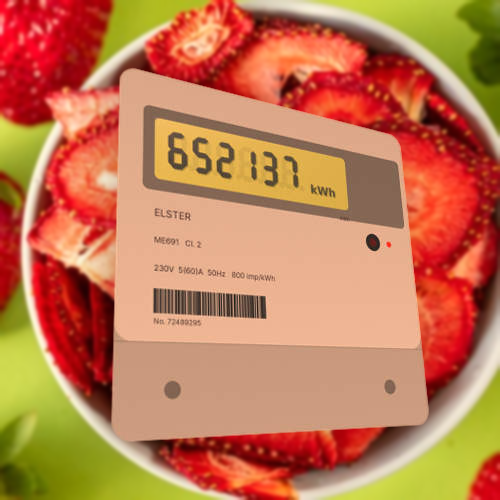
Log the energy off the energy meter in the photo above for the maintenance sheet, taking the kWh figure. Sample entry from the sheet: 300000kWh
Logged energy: 652137kWh
